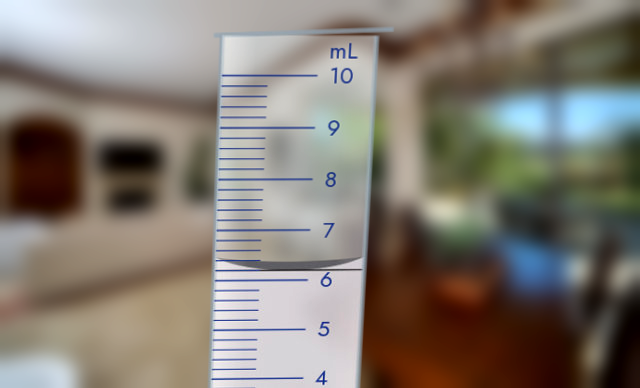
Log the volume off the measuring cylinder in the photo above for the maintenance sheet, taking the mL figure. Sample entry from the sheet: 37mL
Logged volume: 6.2mL
